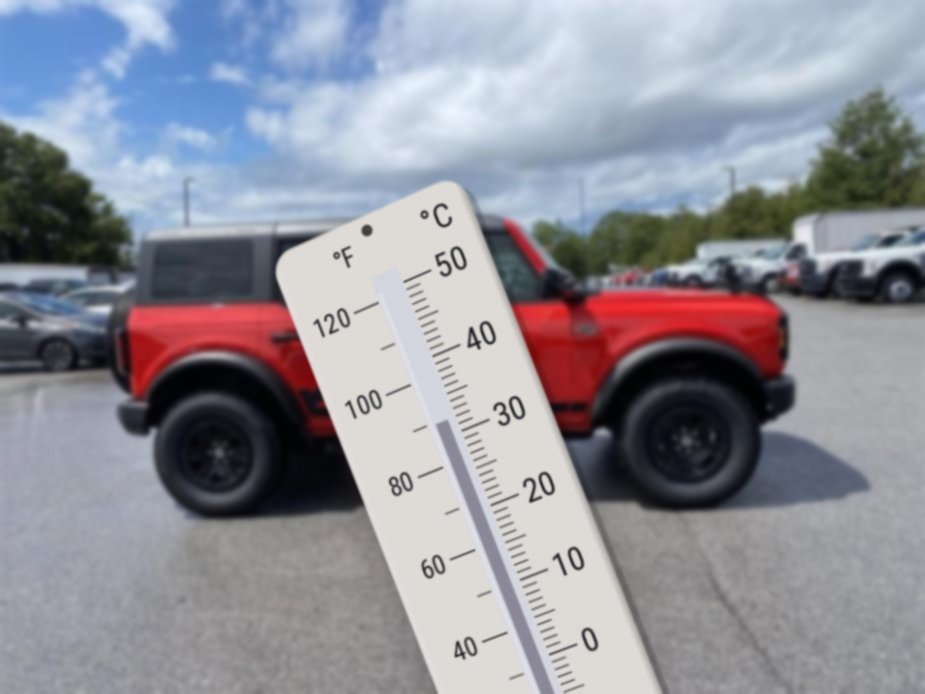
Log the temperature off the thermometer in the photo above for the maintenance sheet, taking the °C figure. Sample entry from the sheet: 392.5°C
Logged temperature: 32°C
